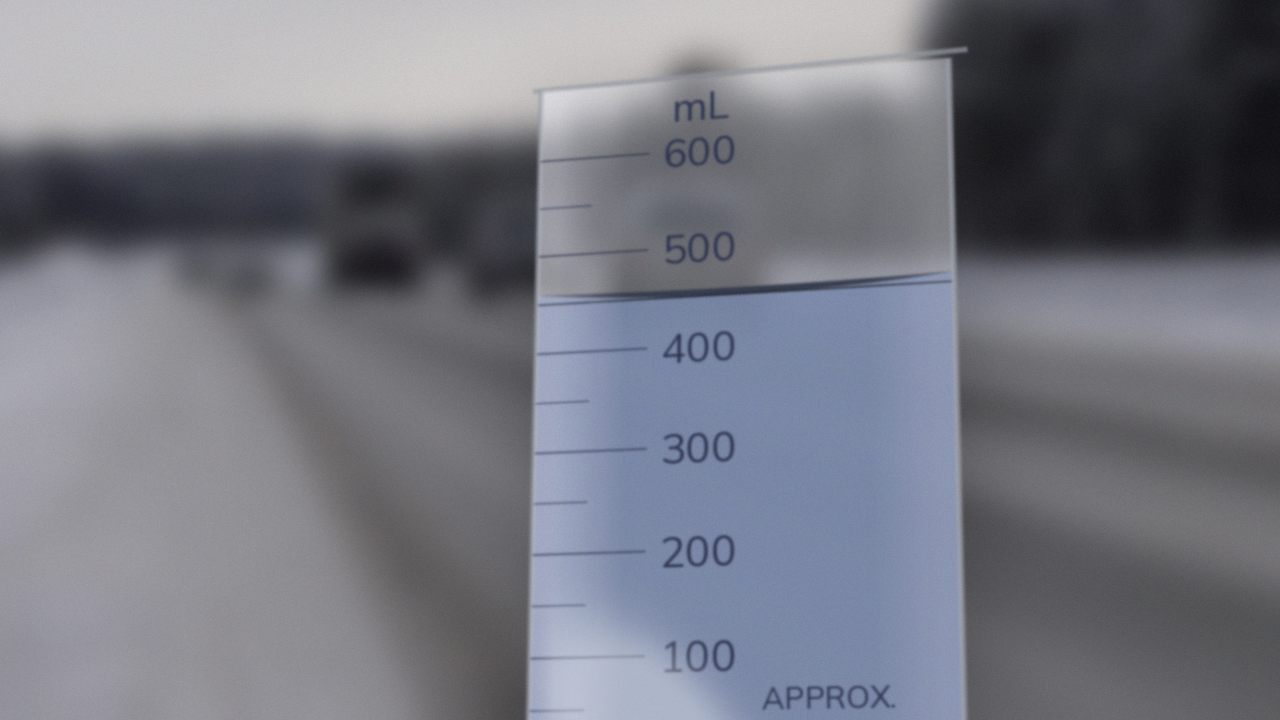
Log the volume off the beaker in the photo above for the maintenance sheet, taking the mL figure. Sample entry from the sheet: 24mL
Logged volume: 450mL
